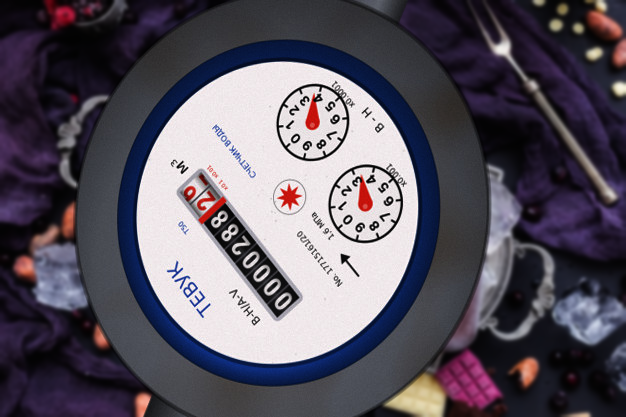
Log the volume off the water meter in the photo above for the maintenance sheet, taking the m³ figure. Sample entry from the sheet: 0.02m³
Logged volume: 288.2633m³
